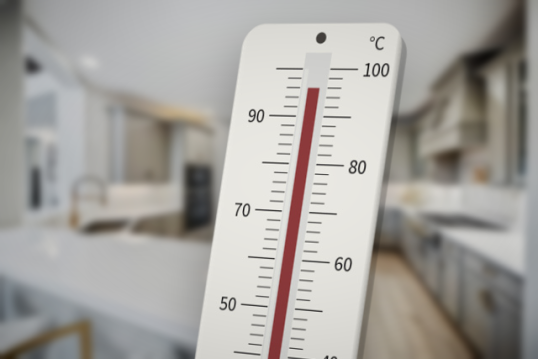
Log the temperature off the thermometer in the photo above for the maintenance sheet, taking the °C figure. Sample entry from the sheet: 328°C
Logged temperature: 96°C
